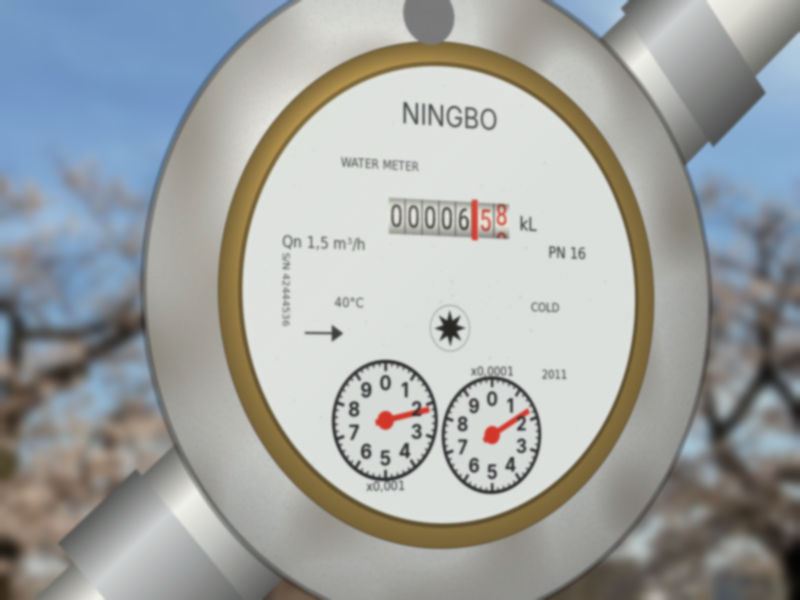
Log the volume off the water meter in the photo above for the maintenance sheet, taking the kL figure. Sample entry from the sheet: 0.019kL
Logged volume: 6.5821kL
